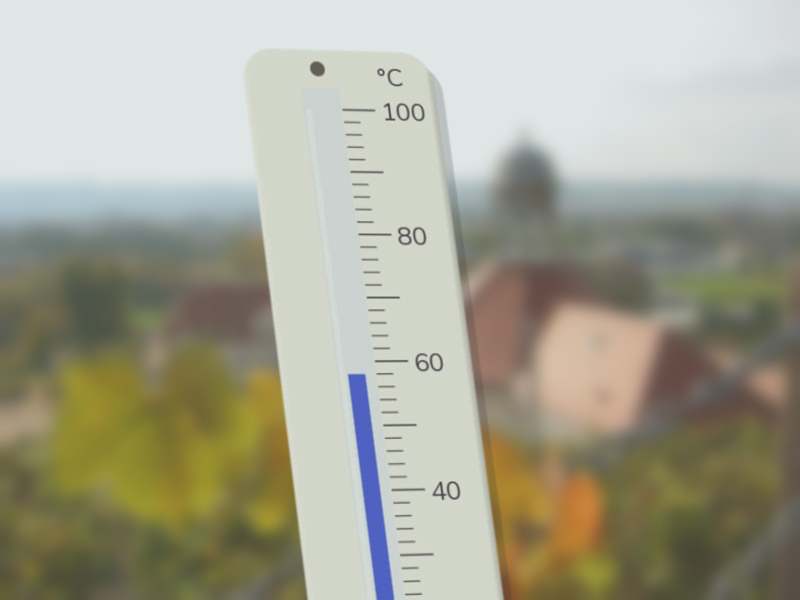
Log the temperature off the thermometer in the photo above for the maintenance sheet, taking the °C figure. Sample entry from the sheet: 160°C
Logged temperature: 58°C
